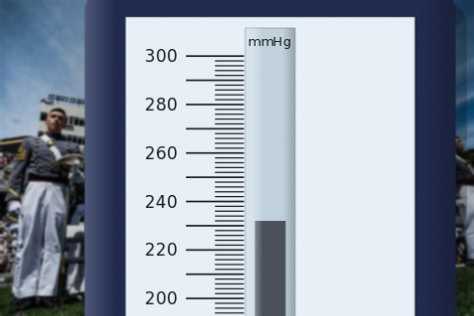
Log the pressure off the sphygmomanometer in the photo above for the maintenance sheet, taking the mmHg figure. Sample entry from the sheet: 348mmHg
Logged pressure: 232mmHg
